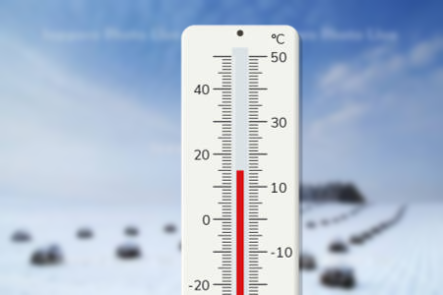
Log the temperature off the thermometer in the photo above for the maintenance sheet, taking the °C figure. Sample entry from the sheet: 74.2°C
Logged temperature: 15°C
